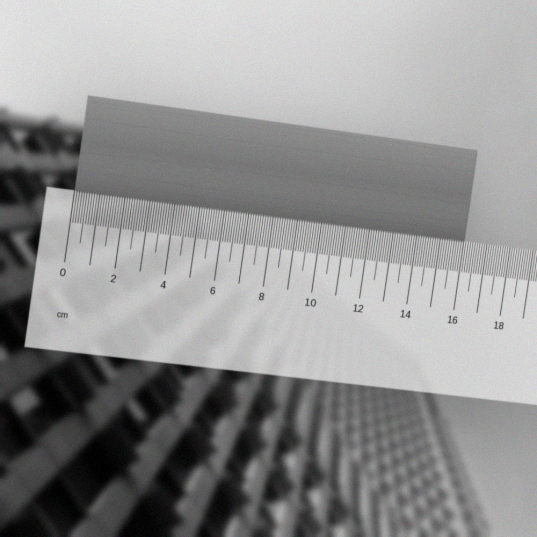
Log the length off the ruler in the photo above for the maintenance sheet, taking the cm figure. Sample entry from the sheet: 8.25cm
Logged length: 16cm
